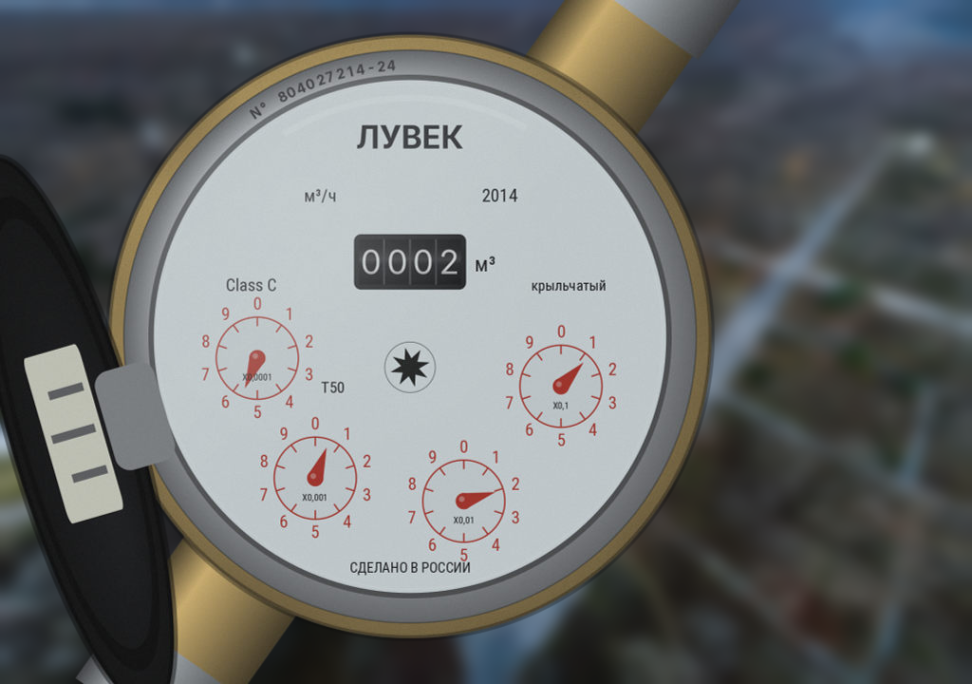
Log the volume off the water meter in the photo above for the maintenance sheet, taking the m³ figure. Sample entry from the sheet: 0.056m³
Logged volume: 2.1205m³
